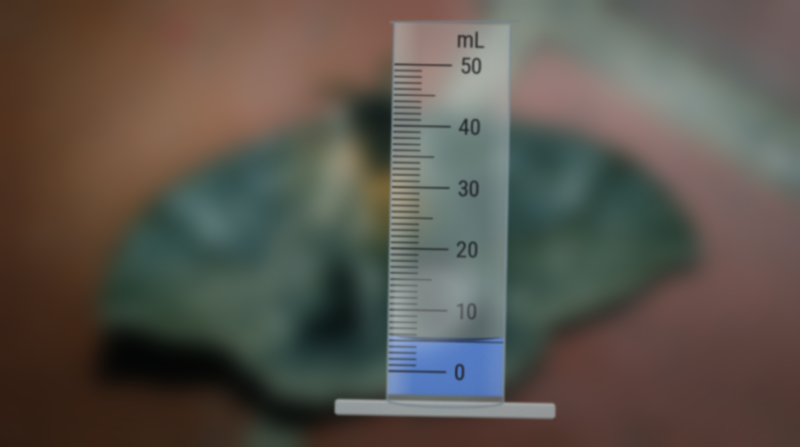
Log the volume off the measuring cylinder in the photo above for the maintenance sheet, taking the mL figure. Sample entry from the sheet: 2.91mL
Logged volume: 5mL
